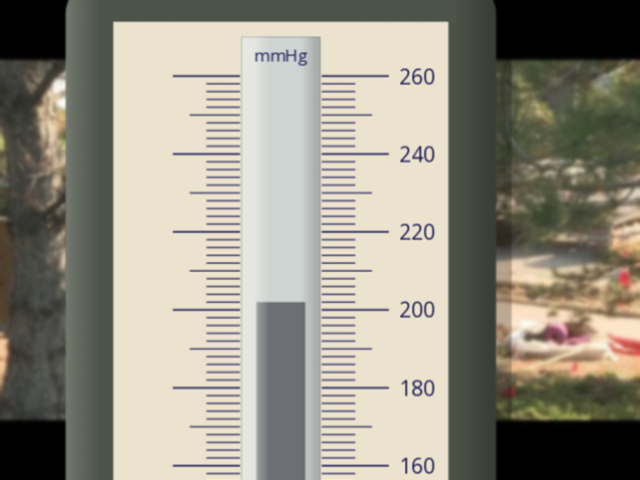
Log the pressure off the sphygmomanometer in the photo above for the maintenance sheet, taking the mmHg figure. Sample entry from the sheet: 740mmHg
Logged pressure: 202mmHg
